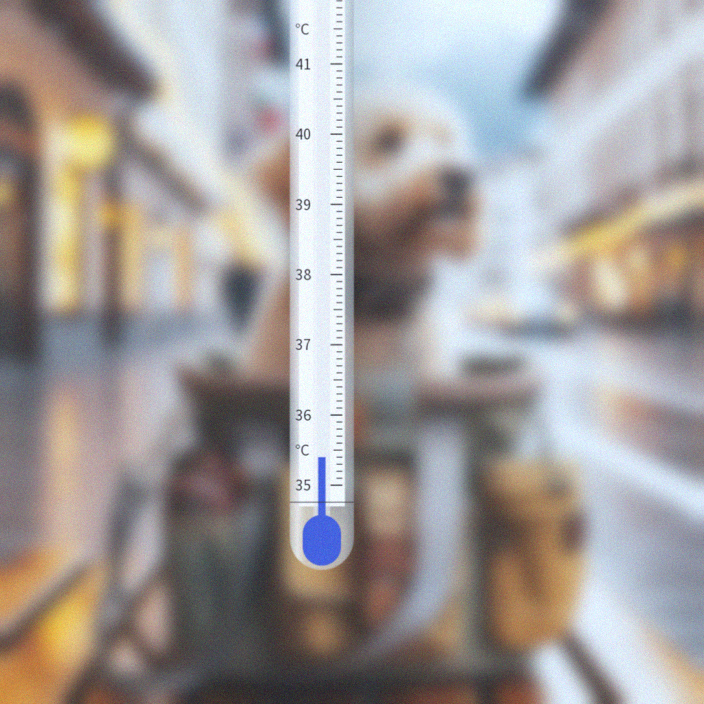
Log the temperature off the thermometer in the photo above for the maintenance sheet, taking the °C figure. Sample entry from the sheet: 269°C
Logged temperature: 35.4°C
